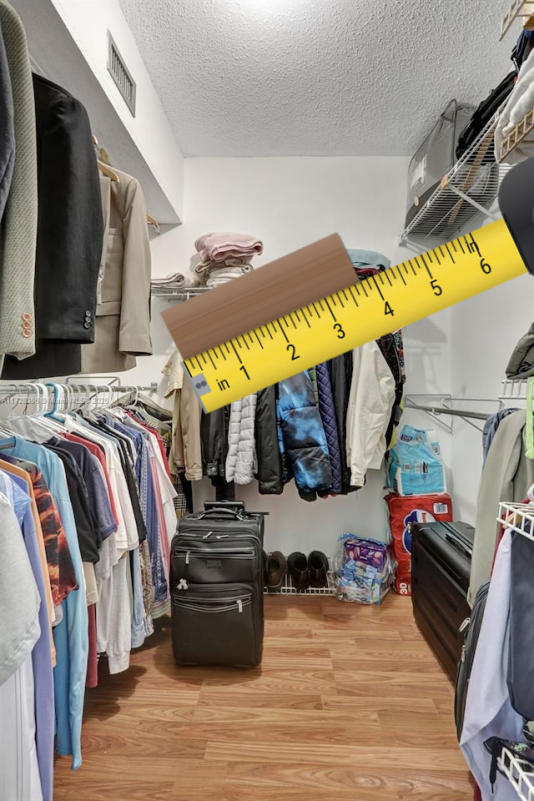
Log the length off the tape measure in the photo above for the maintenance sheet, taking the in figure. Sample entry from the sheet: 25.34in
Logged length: 3.75in
